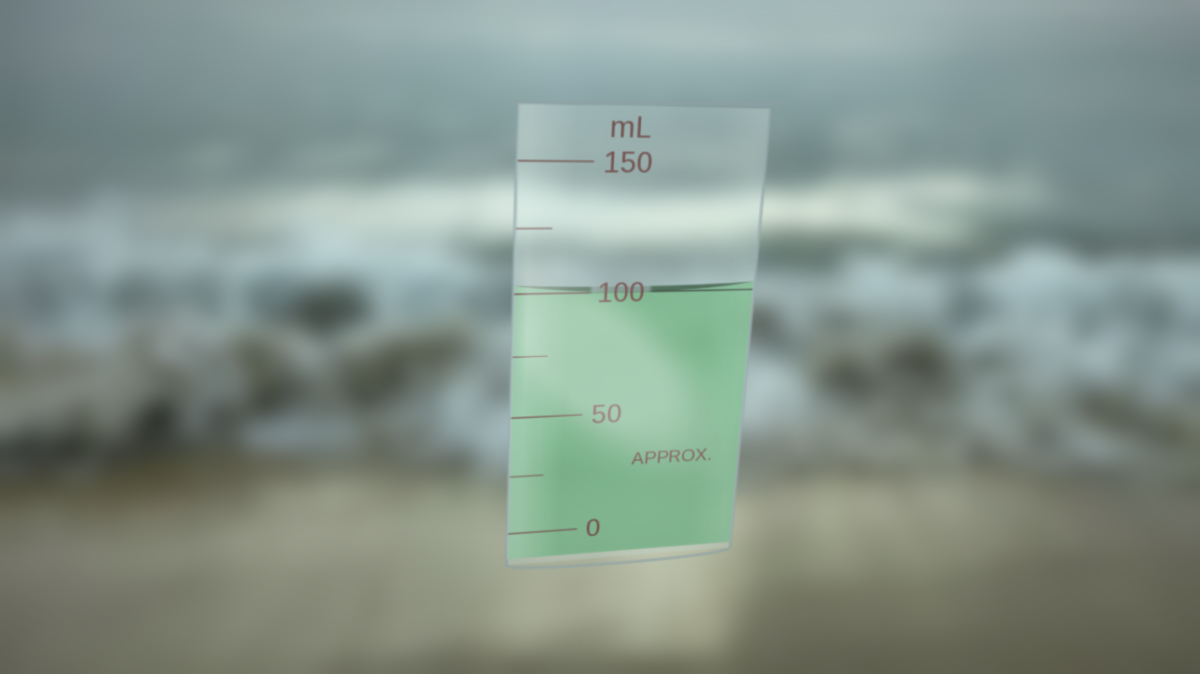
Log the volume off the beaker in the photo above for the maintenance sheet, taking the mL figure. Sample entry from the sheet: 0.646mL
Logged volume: 100mL
